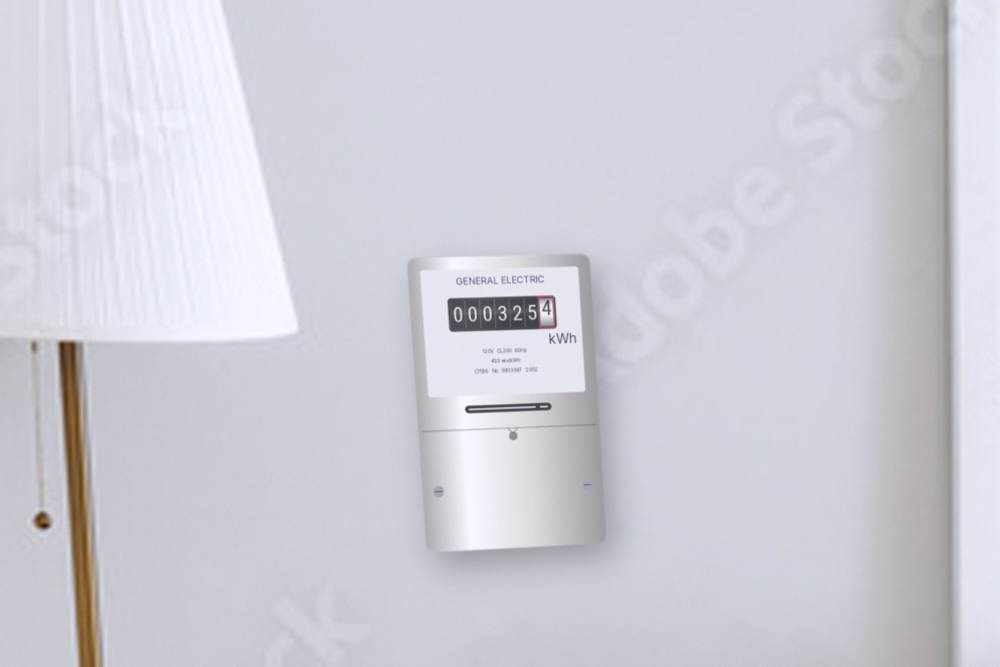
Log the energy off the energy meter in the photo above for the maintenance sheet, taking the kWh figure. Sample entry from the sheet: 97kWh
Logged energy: 325.4kWh
